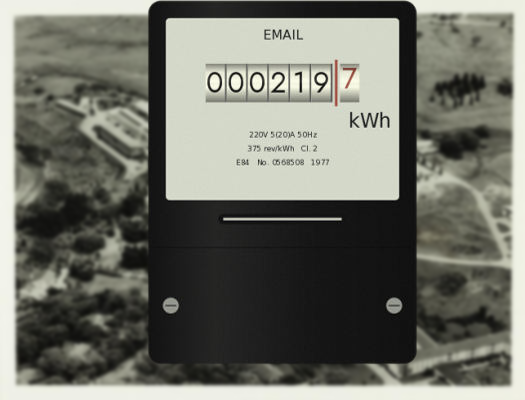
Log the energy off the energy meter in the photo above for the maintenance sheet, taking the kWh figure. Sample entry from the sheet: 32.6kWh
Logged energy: 219.7kWh
